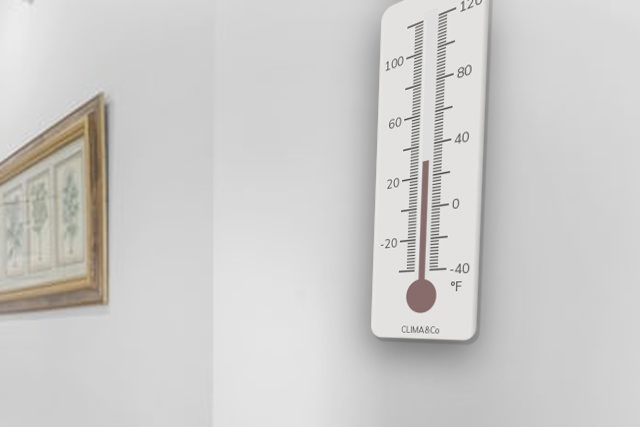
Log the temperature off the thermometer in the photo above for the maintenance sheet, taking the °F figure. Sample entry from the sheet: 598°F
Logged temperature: 30°F
